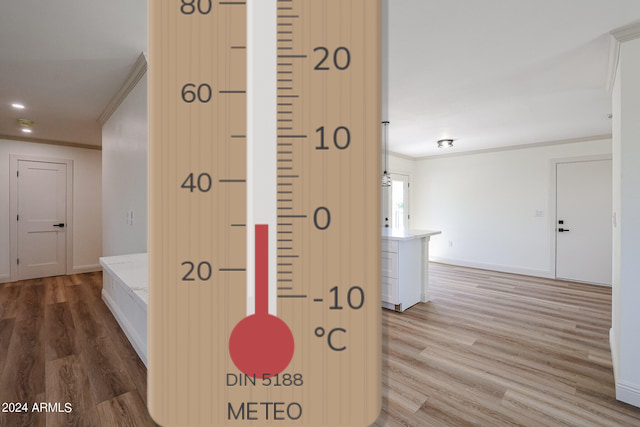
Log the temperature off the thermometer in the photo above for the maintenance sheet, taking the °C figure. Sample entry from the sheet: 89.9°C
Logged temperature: -1°C
